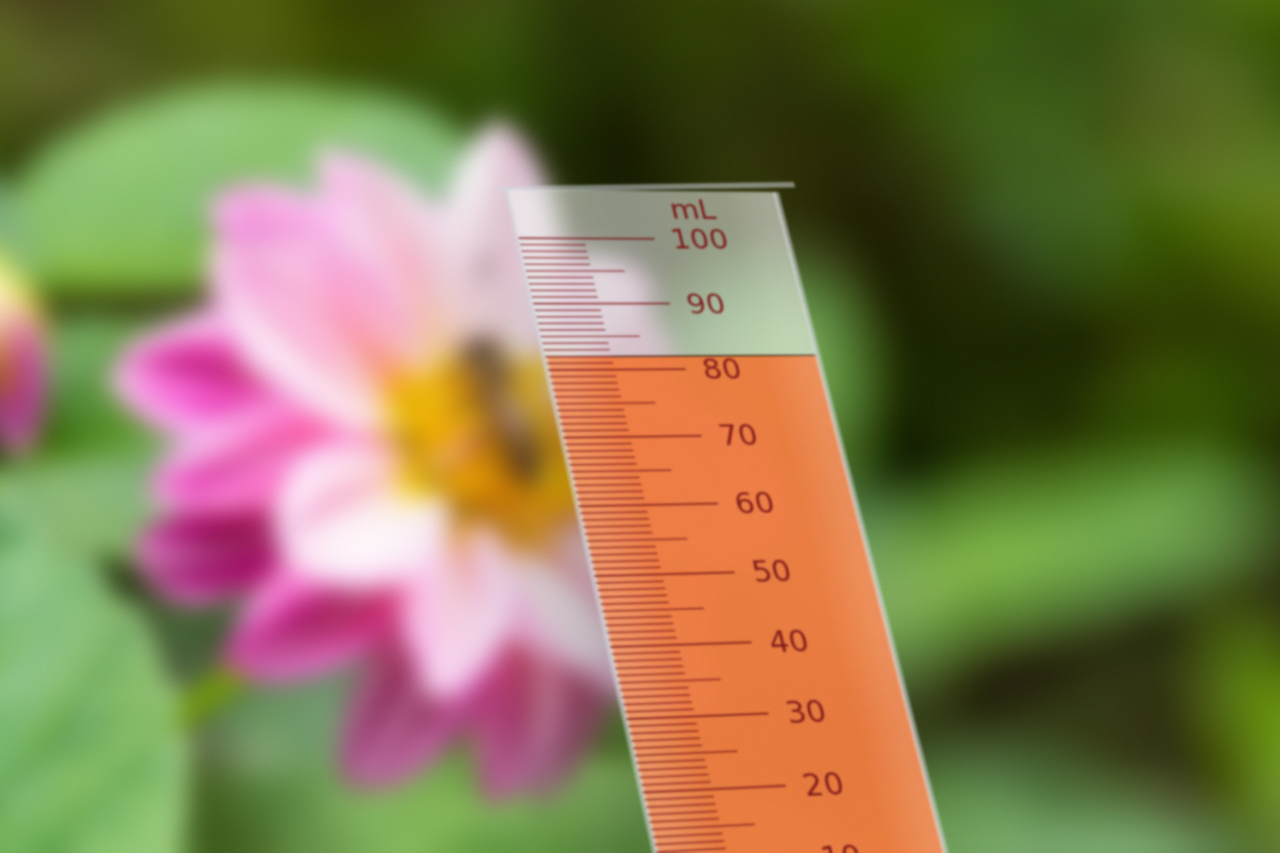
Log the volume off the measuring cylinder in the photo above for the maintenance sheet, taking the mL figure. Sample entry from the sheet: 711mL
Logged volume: 82mL
